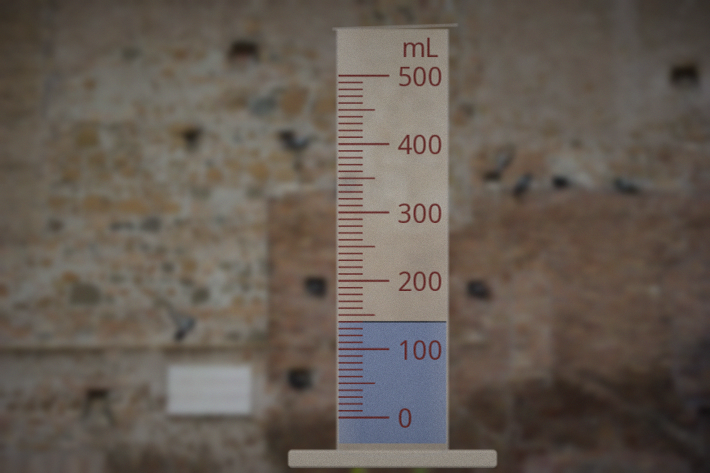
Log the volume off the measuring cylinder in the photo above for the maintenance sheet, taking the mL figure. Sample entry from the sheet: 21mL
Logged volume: 140mL
